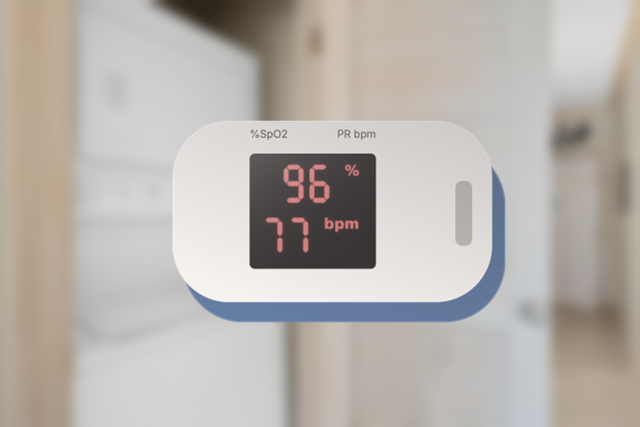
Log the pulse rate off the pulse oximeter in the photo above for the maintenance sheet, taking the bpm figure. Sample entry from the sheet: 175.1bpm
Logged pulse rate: 77bpm
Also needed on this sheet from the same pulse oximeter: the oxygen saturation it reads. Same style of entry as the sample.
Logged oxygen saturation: 96%
